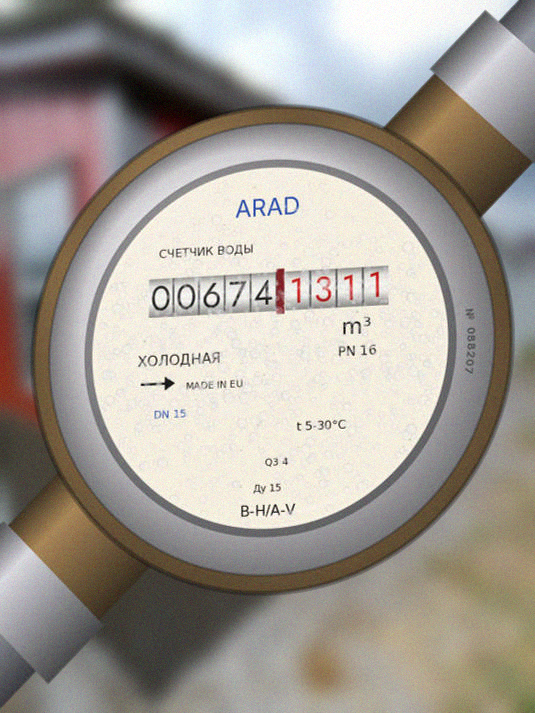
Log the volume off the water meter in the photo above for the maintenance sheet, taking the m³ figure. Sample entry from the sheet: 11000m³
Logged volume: 674.1311m³
